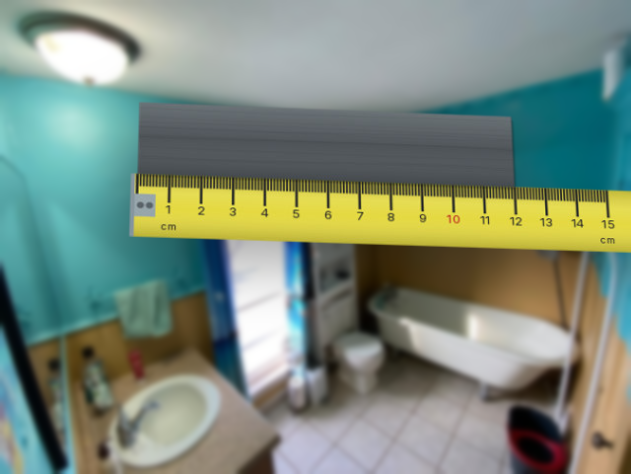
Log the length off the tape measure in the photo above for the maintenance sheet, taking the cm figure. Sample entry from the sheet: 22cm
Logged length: 12cm
